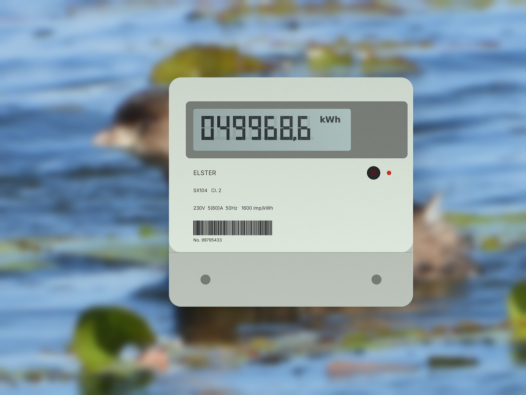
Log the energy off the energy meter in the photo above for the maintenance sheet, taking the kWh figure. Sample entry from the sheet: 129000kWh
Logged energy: 49968.6kWh
